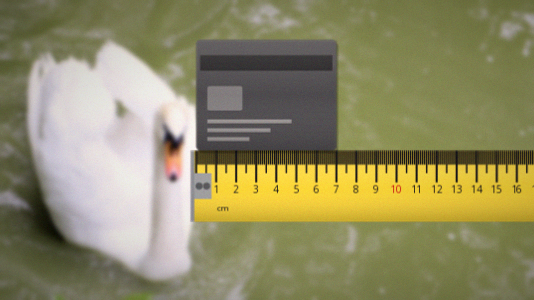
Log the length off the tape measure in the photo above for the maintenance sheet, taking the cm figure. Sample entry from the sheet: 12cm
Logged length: 7cm
